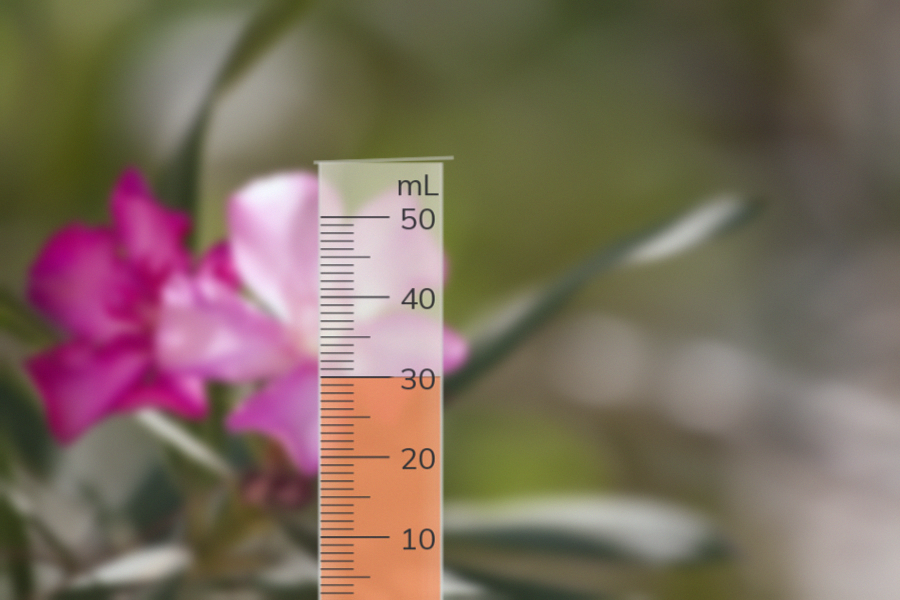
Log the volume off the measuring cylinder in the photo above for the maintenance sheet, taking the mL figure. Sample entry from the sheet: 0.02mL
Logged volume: 30mL
